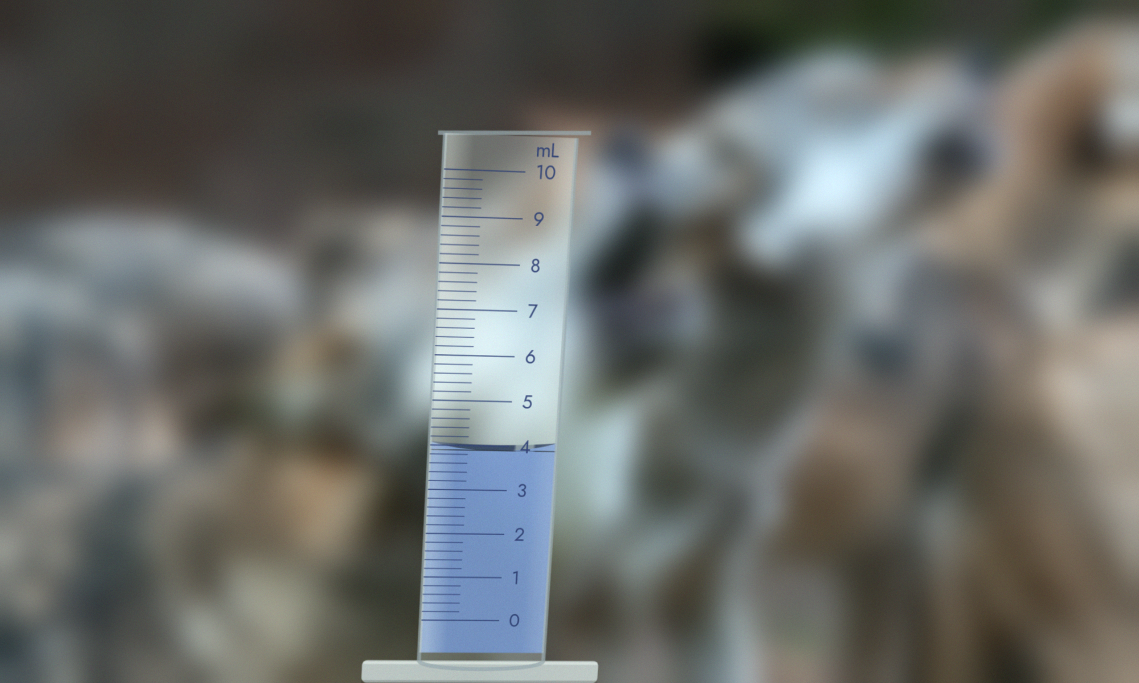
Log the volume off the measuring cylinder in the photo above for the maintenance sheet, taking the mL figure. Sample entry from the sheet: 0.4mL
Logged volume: 3.9mL
